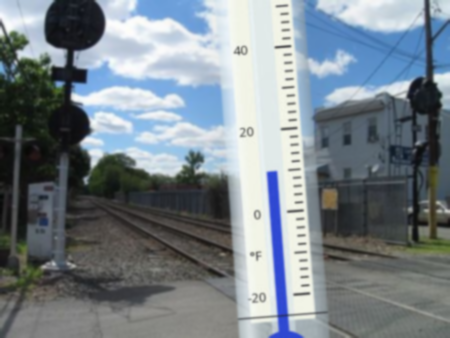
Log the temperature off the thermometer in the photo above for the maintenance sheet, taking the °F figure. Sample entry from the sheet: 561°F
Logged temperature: 10°F
